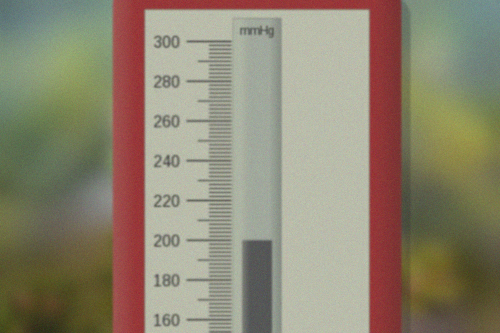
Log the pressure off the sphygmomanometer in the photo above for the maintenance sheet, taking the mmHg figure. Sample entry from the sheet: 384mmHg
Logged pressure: 200mmHg
